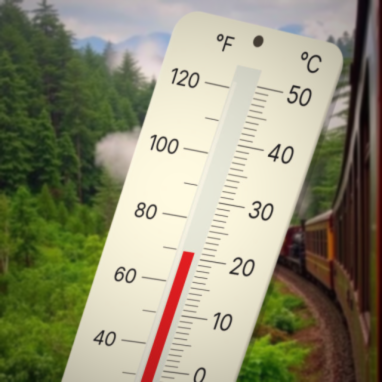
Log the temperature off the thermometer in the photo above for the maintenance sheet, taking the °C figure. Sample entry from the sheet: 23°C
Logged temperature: 21°C
